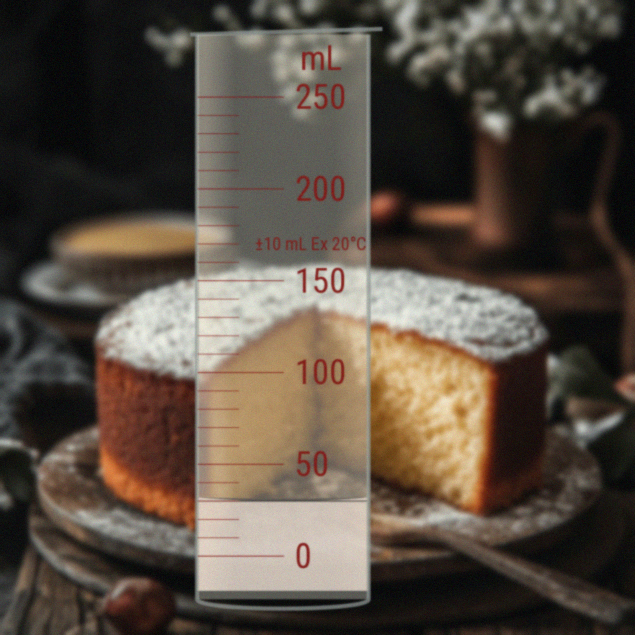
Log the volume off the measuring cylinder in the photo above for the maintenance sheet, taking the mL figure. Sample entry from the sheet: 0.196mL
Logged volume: 30mL
